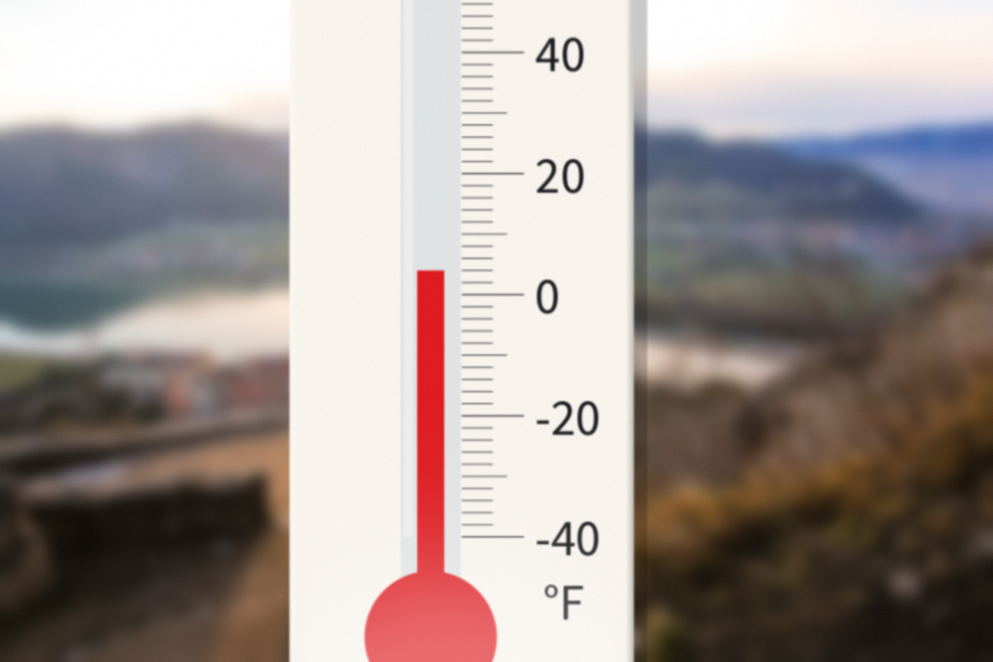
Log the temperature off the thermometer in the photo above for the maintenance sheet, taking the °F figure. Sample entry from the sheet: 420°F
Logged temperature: 4°F
